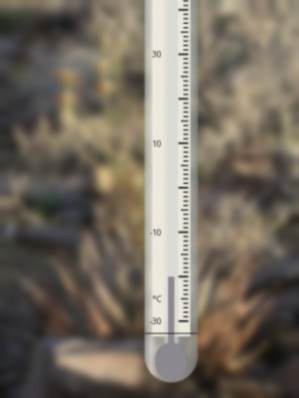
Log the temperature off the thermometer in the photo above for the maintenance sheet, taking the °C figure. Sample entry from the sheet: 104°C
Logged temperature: -20°C
